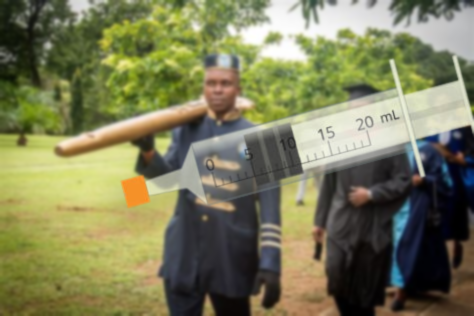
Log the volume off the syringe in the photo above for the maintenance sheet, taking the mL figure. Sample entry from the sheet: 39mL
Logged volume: 5mL
